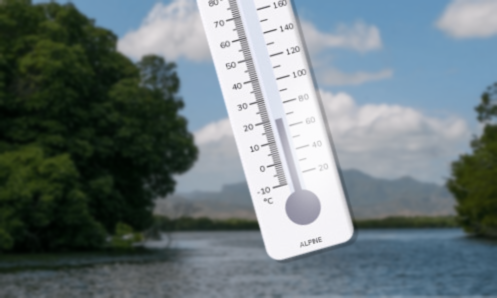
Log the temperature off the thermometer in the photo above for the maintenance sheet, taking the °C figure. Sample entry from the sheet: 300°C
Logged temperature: 20°C
